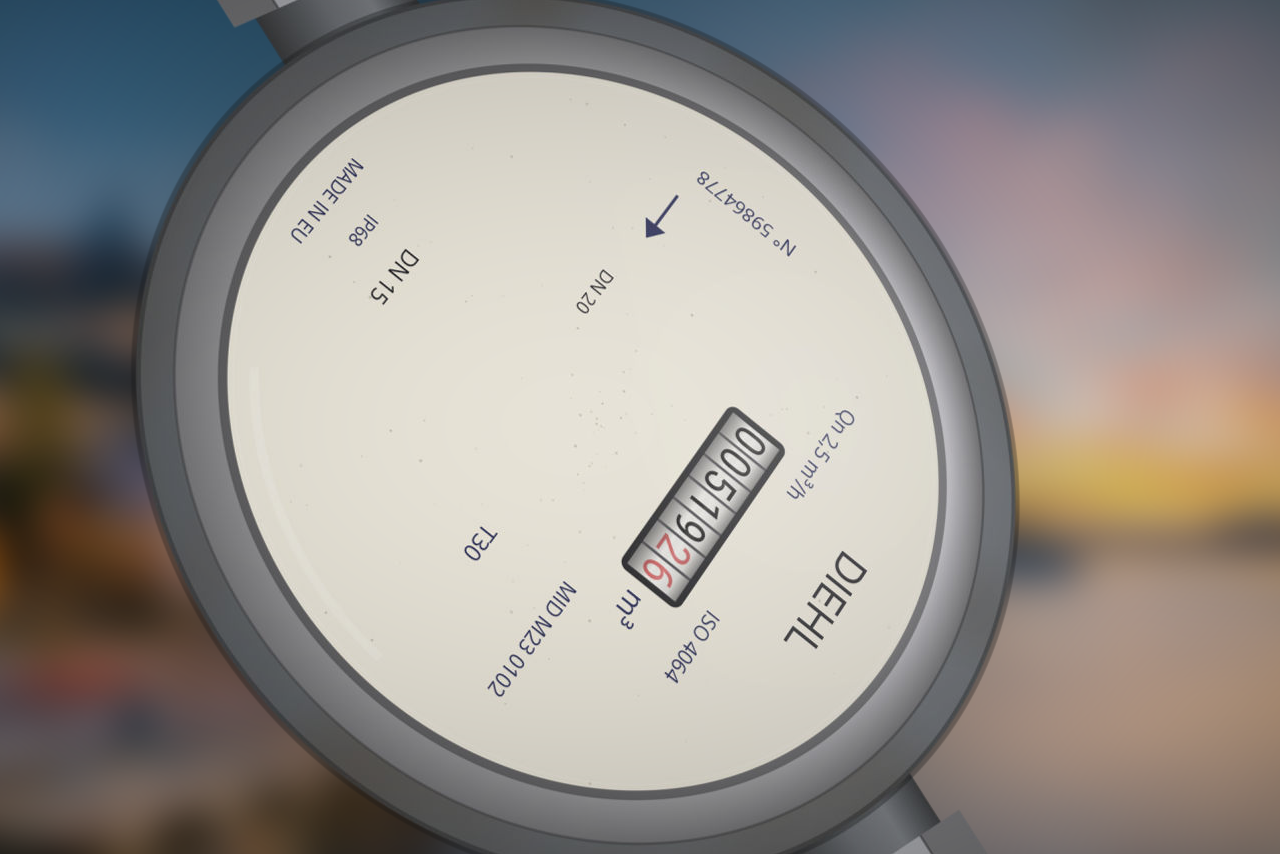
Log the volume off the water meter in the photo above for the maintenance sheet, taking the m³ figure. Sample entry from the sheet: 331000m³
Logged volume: 519.26m³
